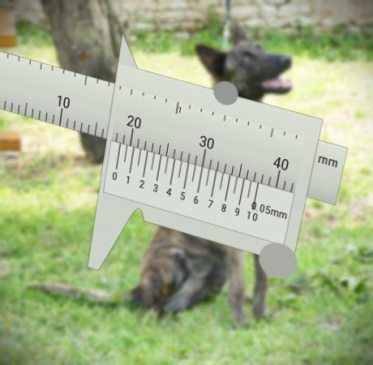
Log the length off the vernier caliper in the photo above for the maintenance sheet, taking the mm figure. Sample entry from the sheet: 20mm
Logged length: 18.6mm
